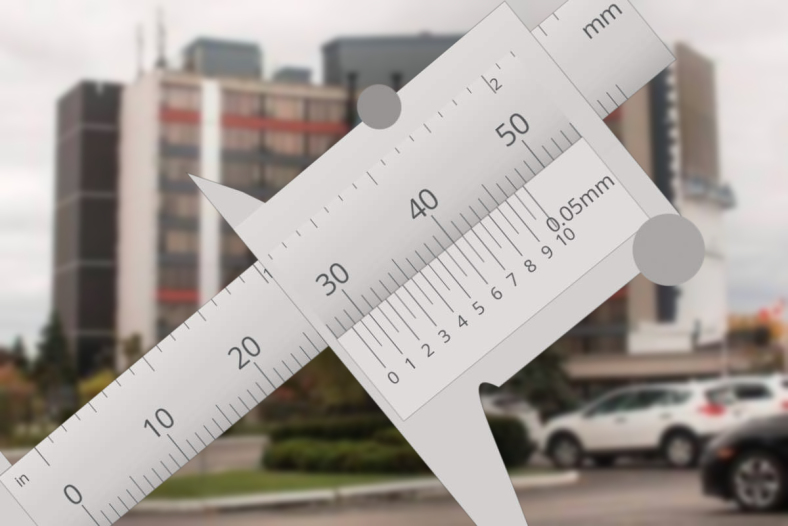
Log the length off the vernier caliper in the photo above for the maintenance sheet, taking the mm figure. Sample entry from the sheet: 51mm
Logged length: 28.6mm
